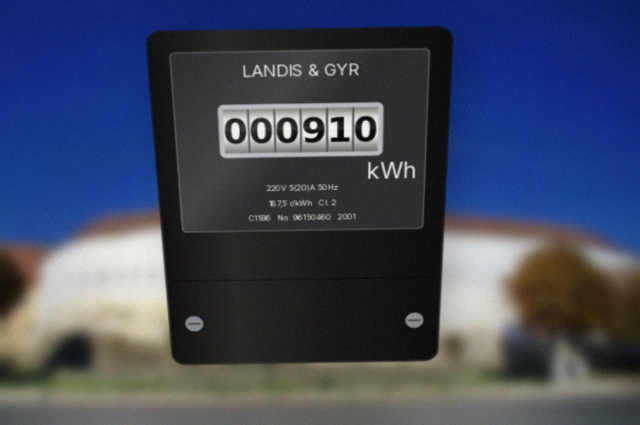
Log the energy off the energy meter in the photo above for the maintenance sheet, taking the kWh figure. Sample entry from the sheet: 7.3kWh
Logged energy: 910kWh
